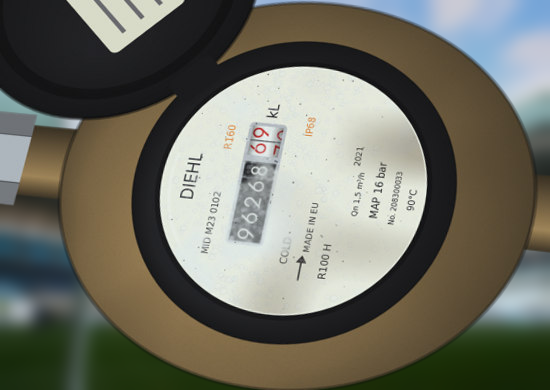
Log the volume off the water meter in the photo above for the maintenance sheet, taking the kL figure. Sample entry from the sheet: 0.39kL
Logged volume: 96268.69kL
